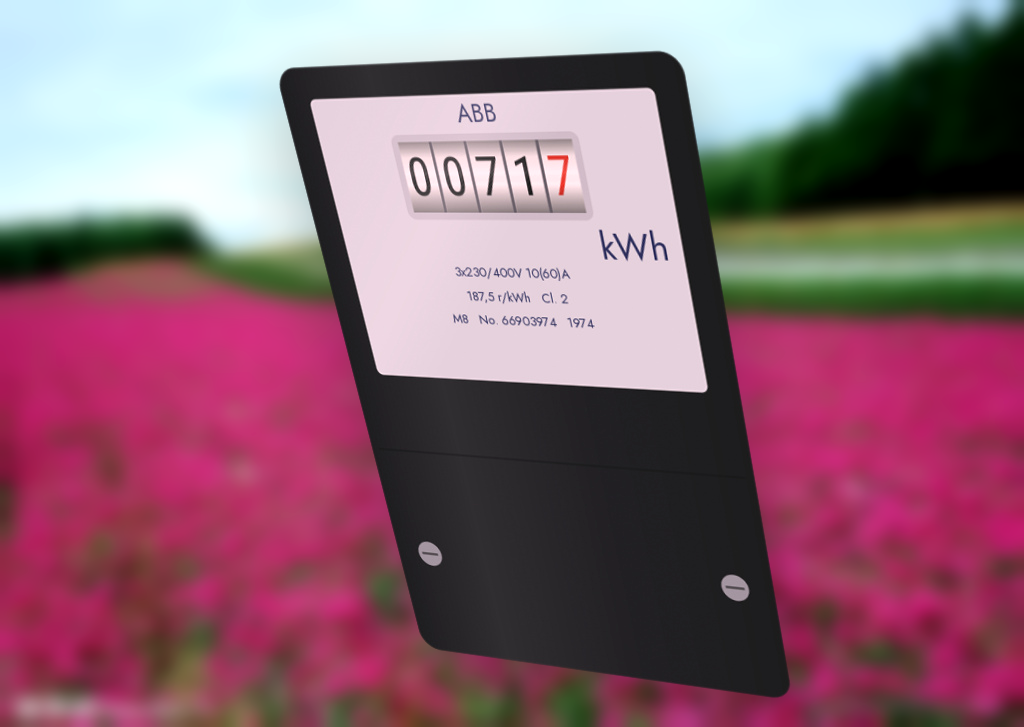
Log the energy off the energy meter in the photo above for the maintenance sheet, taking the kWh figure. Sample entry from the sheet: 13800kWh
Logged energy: 71.7kWh
